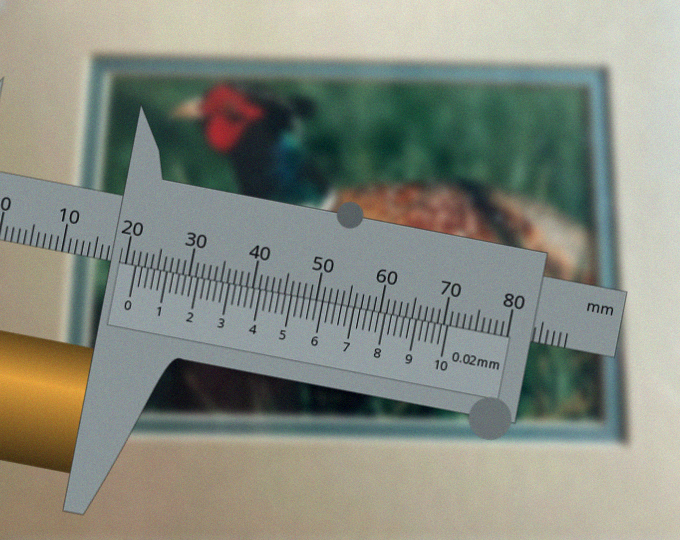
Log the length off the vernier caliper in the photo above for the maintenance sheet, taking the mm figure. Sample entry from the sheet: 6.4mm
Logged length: 21.6mm
